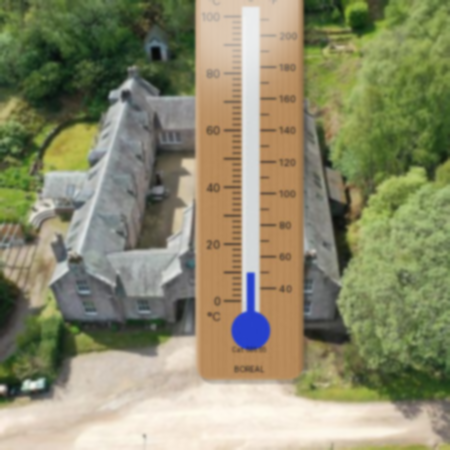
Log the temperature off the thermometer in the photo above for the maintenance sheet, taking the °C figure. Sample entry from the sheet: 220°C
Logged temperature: 10°C
